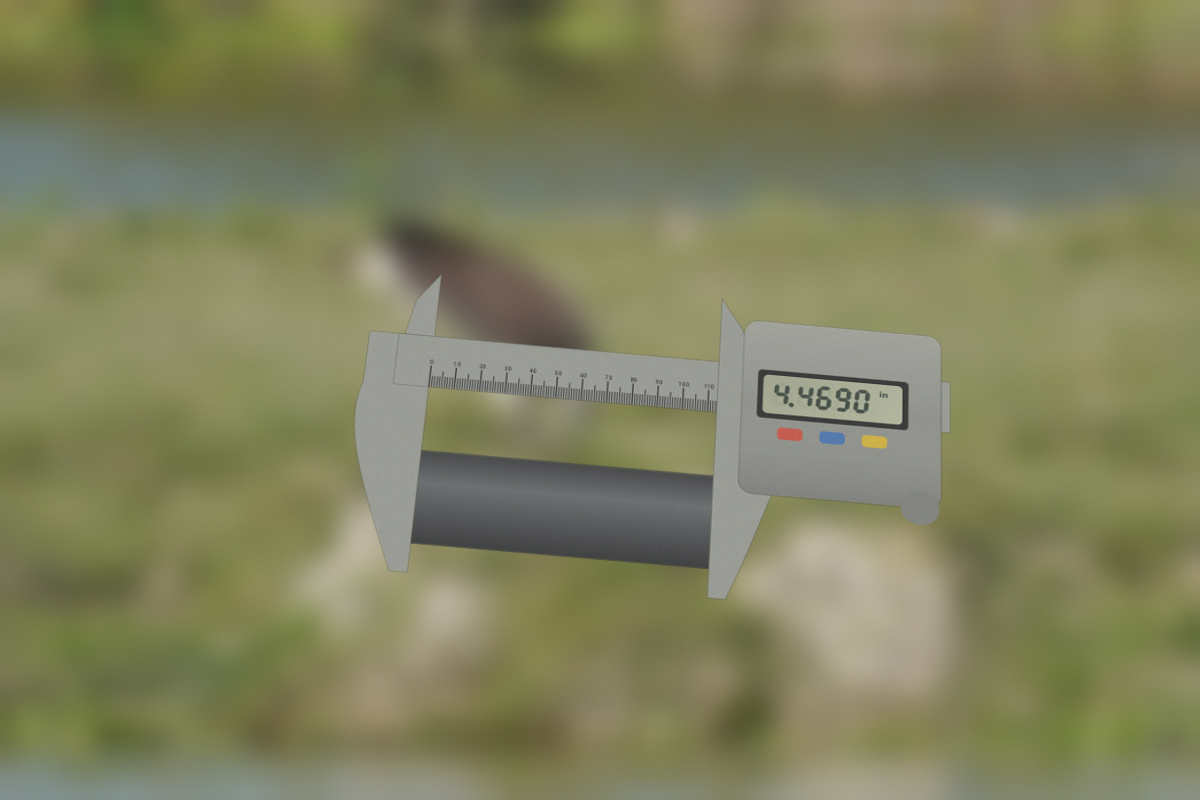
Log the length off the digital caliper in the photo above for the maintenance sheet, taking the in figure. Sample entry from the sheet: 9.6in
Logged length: 4.4690in
